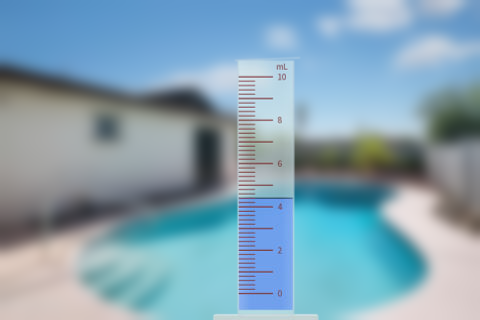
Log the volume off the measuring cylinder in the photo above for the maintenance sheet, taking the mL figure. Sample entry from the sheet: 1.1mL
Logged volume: 4.4mL
